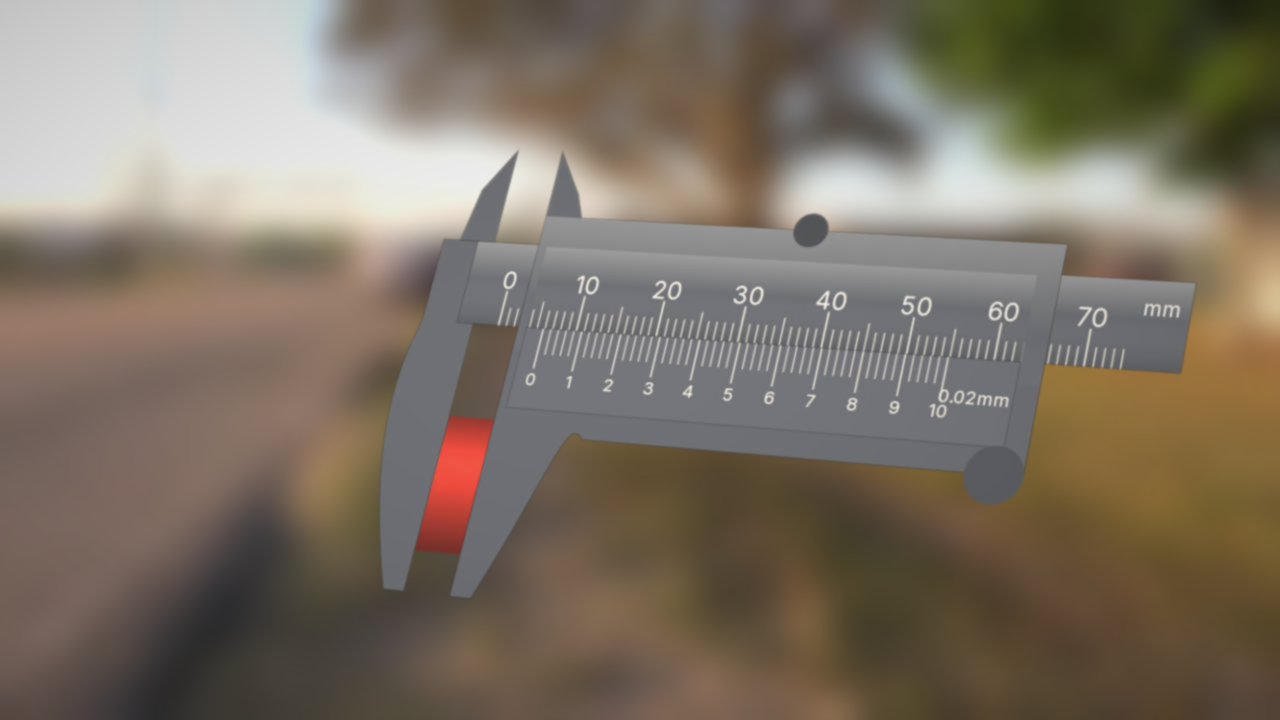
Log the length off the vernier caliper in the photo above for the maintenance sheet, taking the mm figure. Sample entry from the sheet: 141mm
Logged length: 5.8mm
